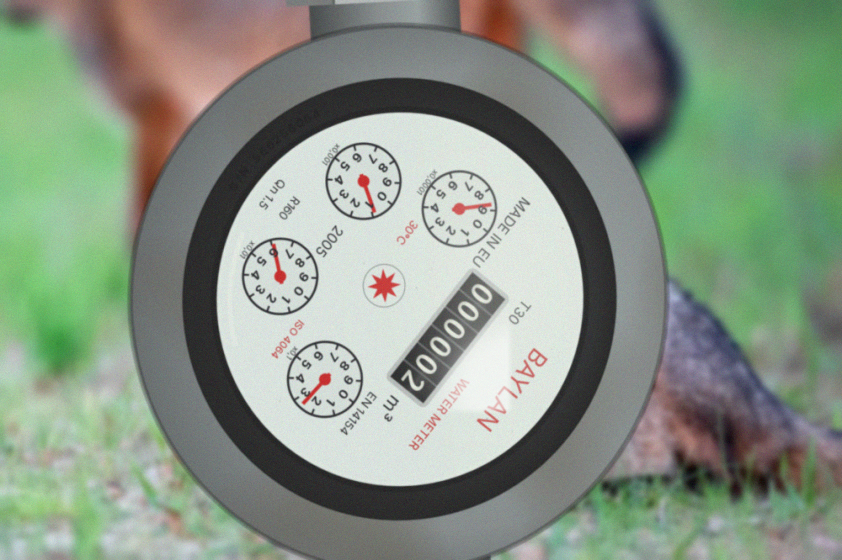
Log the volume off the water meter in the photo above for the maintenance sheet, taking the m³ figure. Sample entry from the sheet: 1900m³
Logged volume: 2.2608m³
